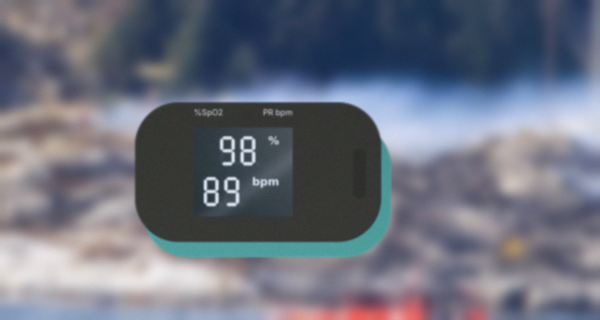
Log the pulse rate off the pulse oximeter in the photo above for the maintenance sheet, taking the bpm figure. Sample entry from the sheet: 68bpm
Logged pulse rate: 89bpm
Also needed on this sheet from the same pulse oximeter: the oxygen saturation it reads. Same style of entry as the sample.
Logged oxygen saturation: 98%
